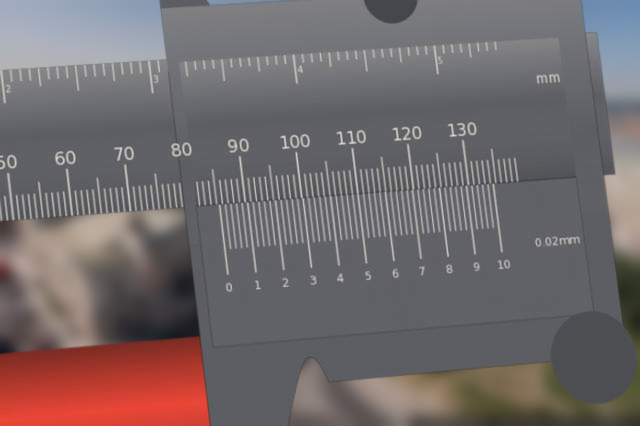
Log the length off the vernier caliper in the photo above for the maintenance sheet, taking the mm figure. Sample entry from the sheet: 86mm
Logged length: 85.5mm
